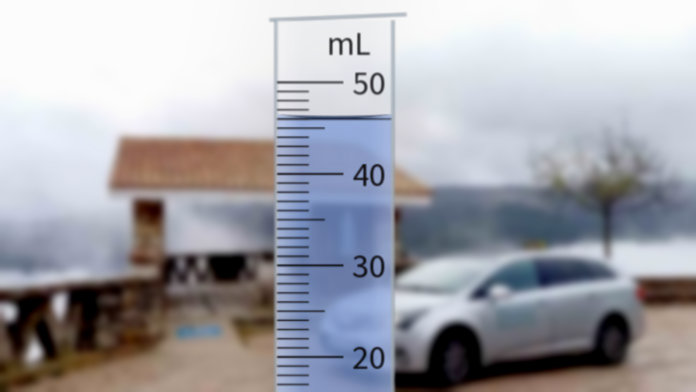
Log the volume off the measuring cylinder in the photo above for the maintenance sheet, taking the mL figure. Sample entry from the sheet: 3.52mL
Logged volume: 46mL
